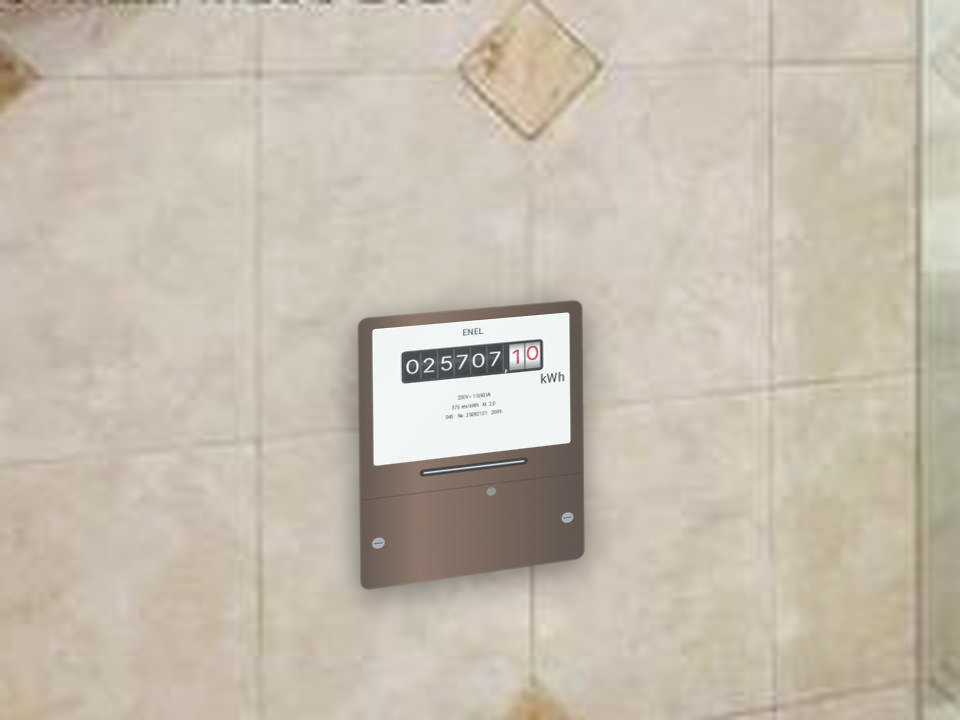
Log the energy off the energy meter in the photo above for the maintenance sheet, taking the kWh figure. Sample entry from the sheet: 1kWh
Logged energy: 25707.10kWh
